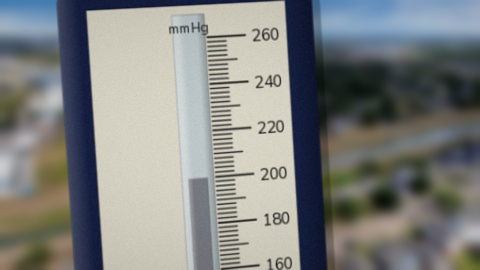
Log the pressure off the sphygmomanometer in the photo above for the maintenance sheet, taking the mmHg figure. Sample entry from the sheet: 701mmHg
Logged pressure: 200mmHg
